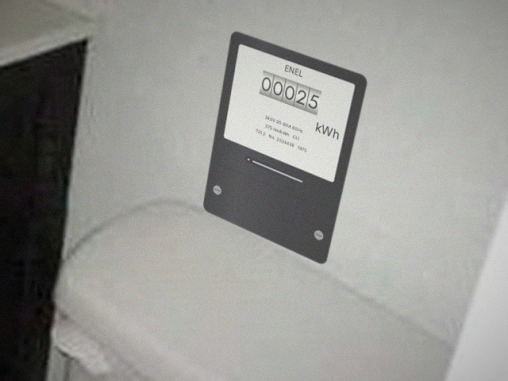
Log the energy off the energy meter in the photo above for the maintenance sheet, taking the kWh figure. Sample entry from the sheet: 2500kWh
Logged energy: 25kWh
